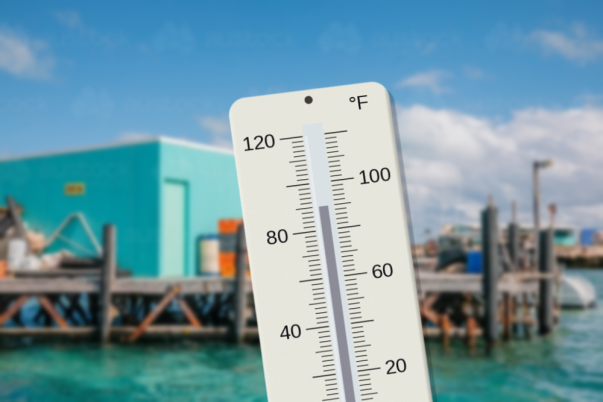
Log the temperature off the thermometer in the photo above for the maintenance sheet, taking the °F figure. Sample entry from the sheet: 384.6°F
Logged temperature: 90°F
